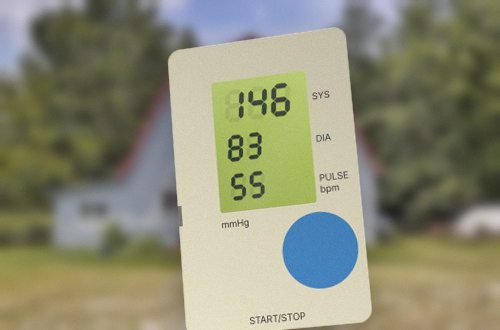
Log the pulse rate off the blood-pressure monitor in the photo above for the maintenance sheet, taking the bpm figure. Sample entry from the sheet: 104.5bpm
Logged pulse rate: 55bpm
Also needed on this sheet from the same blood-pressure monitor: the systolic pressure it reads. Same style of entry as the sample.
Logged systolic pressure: 146mmHg
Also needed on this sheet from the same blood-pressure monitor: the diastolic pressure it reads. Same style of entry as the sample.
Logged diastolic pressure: 83mmHg
